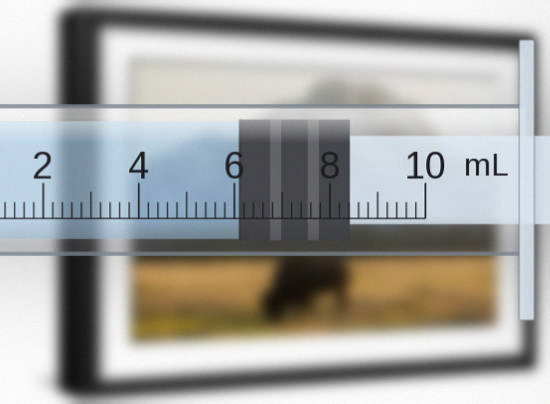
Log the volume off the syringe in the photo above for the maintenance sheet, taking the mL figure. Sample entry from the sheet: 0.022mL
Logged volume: 6.1mL
